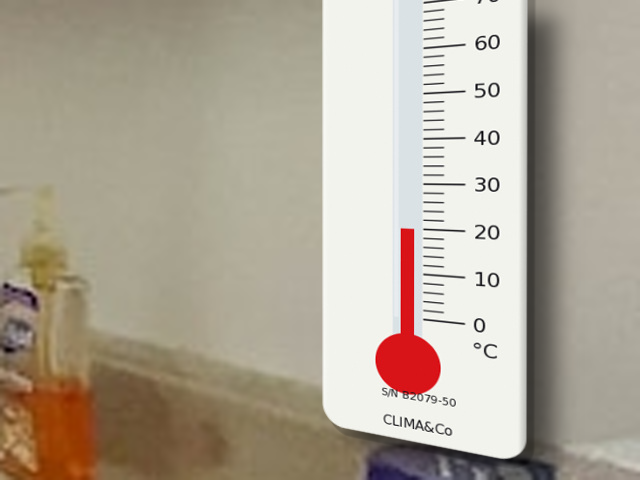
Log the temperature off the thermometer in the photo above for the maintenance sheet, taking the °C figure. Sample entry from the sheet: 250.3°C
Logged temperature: 20°C
